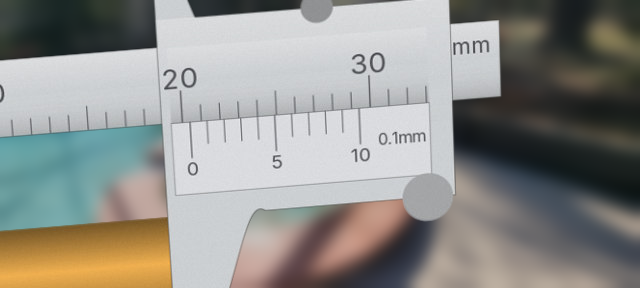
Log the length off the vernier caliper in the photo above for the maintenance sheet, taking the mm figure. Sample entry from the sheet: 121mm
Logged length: 20.4mm
